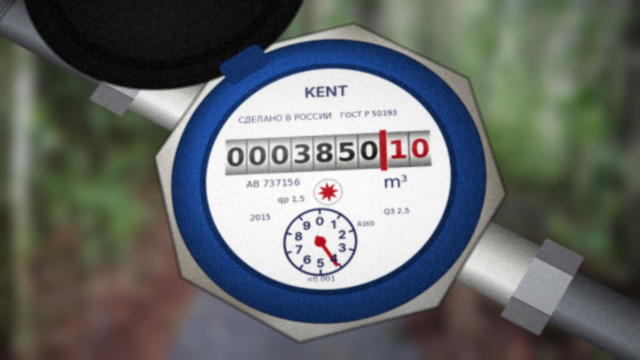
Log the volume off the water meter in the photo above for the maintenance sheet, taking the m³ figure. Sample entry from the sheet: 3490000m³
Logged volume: 3850.104m³
